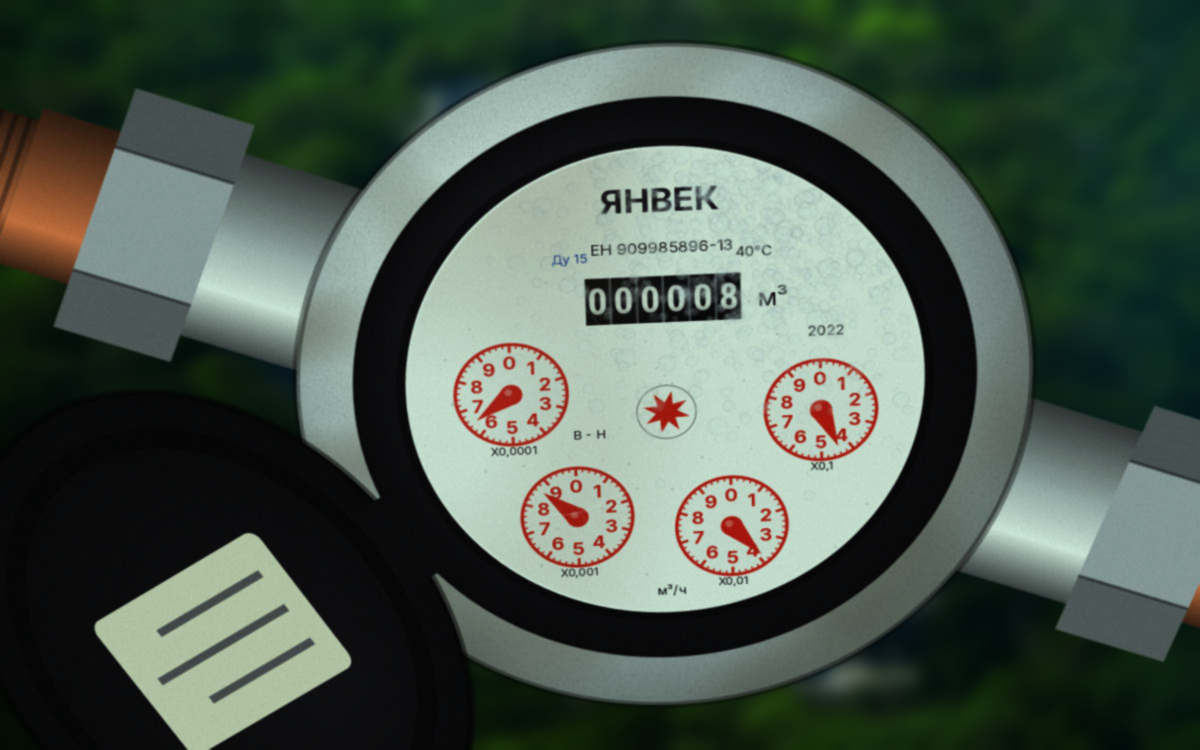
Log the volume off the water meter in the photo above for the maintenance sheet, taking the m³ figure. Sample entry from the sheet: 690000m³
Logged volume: 8.4386m³
